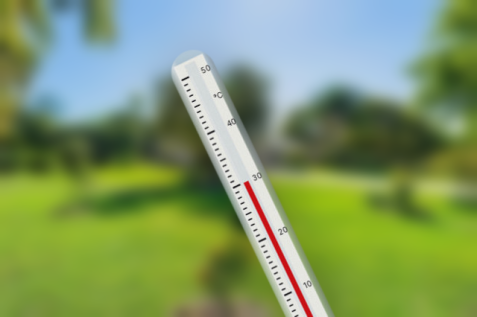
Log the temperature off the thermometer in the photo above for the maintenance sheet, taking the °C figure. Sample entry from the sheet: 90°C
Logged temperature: 30°C
